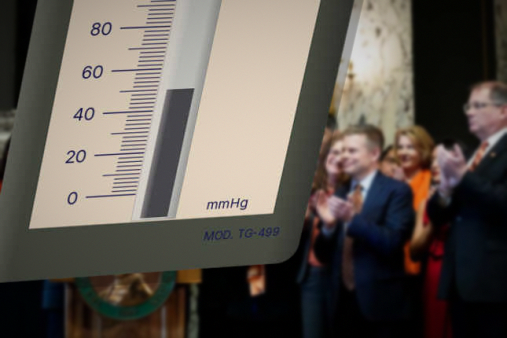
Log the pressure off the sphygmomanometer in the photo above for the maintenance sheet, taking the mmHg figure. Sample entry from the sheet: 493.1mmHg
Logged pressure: 50mmHg
